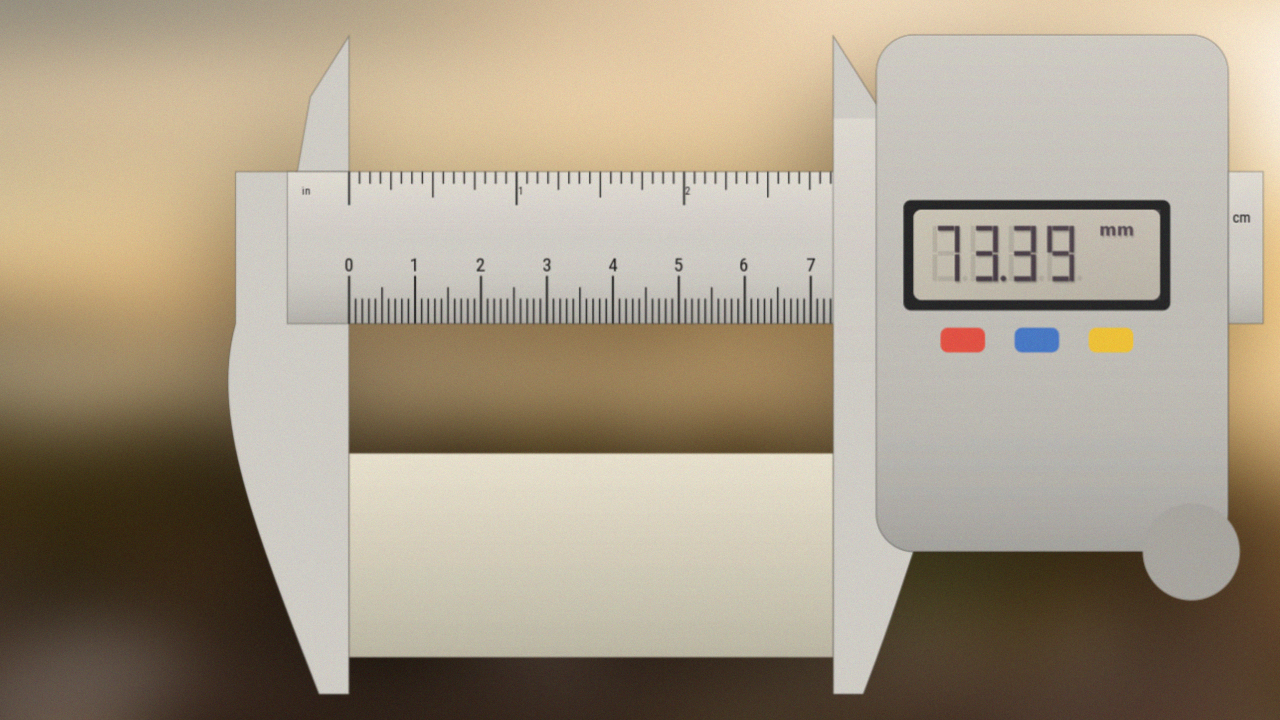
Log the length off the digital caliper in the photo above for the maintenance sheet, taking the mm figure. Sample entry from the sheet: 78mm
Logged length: 73.39mm
